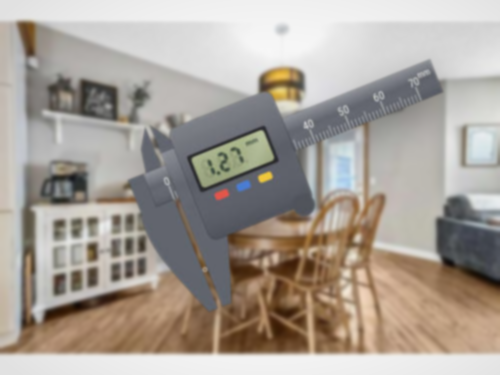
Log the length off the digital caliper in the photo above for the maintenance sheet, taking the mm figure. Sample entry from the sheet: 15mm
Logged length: 1.27mm
